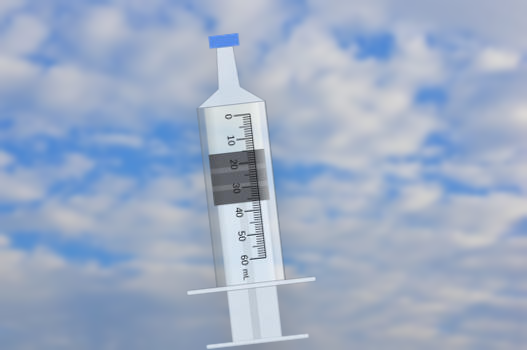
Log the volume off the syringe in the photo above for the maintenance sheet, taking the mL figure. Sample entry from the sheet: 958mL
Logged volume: 15mL
